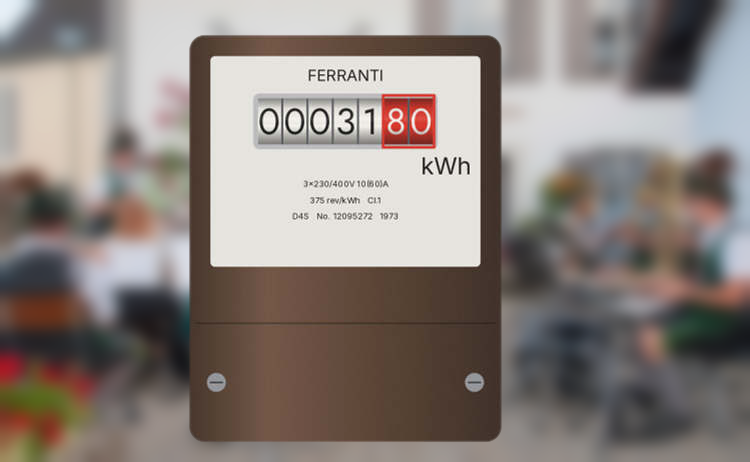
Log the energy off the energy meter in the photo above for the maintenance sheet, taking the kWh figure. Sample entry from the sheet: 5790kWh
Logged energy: 31.80kWh
